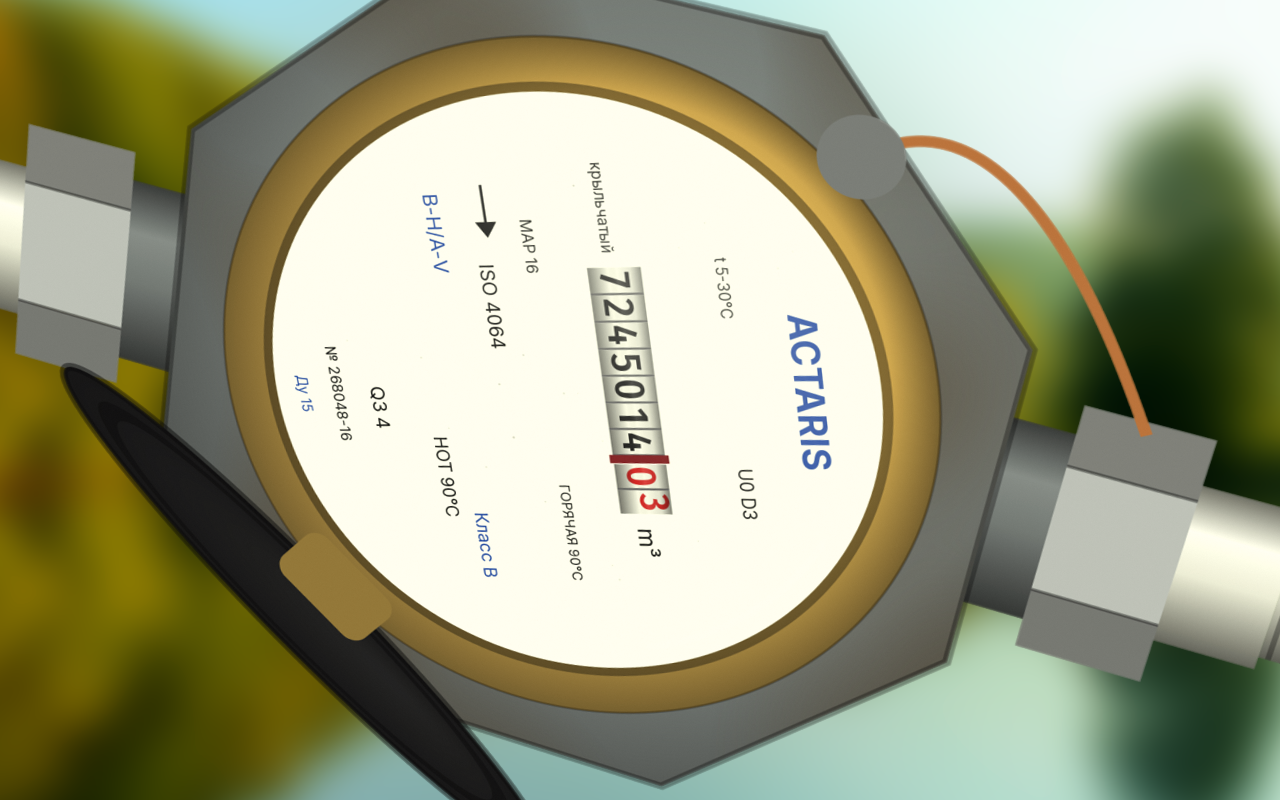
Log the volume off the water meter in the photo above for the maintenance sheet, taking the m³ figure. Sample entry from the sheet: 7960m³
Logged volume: 7245014.03m³
